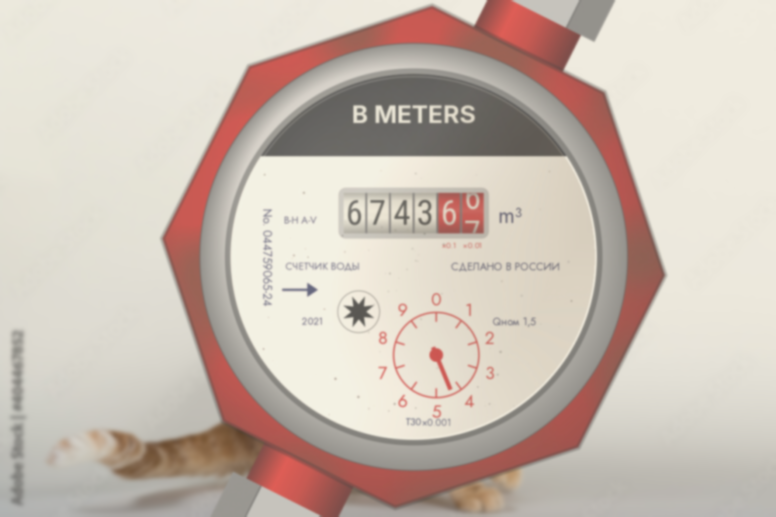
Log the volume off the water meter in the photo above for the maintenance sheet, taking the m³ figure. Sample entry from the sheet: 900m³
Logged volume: 6743.664m³
